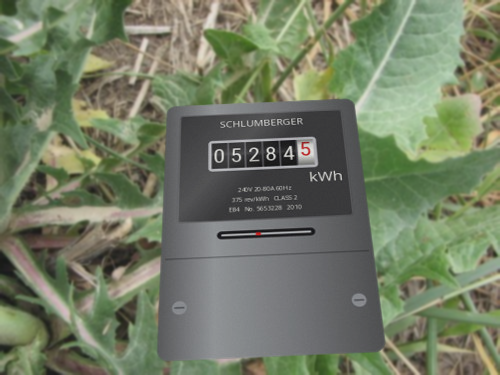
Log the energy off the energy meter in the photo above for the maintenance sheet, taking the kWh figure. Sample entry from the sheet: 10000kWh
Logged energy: 5284.5kWh
